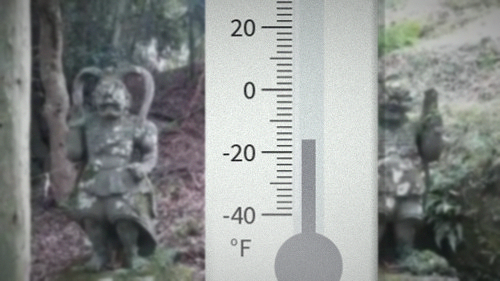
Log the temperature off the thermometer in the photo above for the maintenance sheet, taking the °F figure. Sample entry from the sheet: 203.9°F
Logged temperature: -16°F
